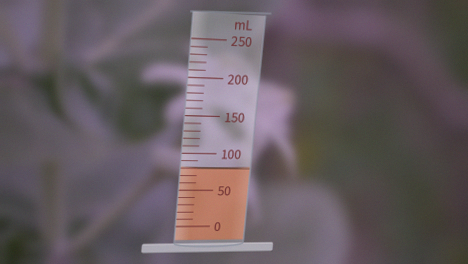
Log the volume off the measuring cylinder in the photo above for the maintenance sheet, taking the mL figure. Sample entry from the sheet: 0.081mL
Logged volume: 80mL
